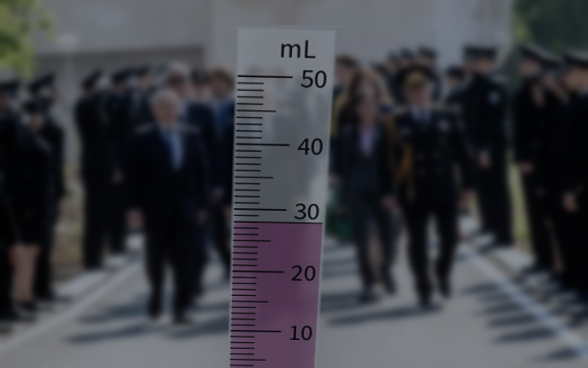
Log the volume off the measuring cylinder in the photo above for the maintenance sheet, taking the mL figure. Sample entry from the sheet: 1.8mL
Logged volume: 28mL
